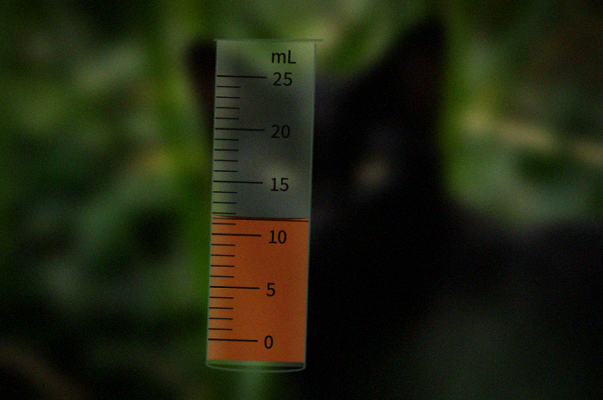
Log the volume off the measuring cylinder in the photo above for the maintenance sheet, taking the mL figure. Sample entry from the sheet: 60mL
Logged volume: 11.5mL
